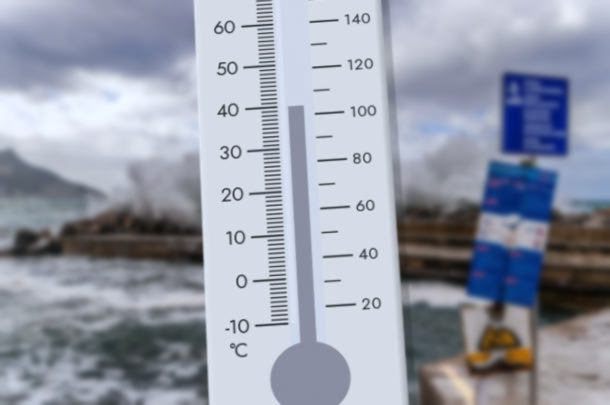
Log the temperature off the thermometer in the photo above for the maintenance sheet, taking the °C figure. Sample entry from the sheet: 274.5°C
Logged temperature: 40°C
